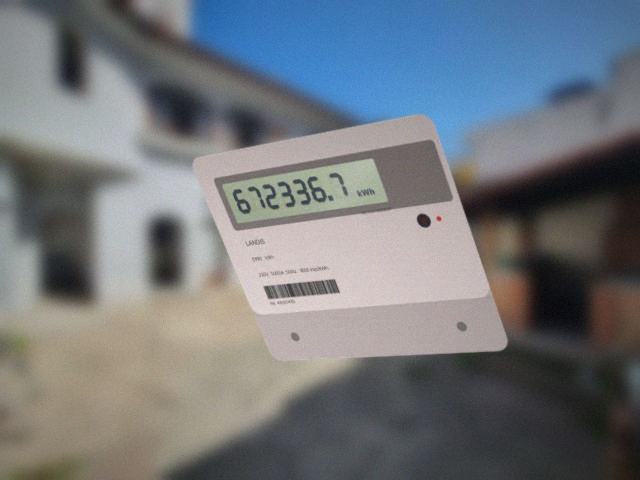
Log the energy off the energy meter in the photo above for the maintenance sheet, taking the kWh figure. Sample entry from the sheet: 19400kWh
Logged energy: 672336.7kWh
